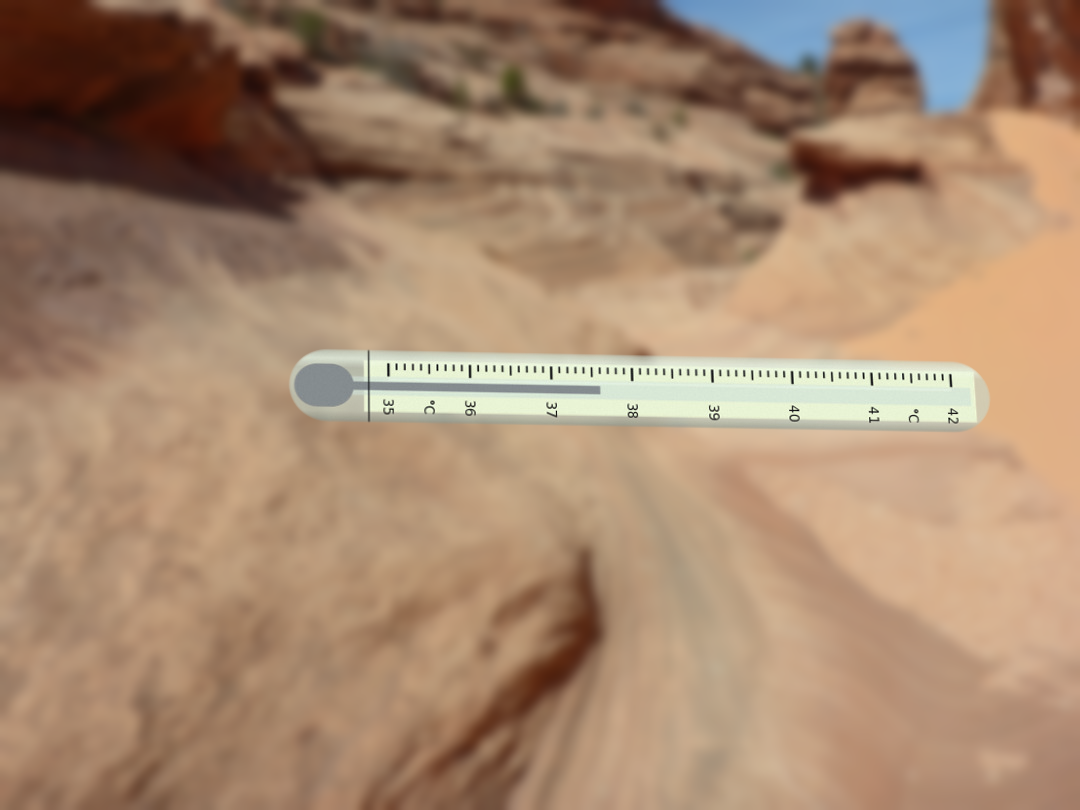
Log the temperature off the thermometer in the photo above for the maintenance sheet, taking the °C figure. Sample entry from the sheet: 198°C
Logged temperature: 37.6°C
